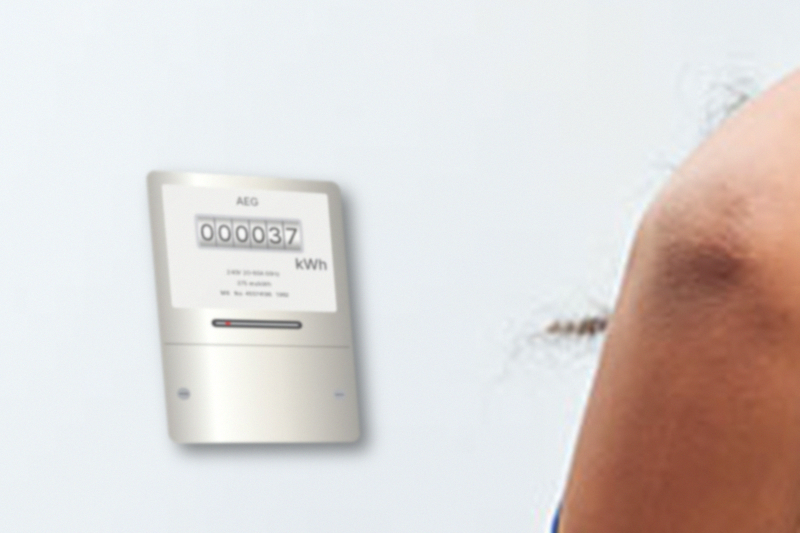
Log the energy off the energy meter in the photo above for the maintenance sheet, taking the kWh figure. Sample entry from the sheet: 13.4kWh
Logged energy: 37kWh
